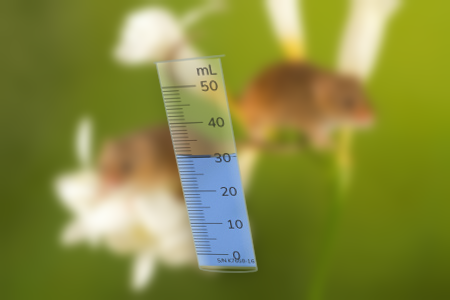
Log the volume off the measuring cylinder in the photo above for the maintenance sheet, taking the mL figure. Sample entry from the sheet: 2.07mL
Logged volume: 30mL
